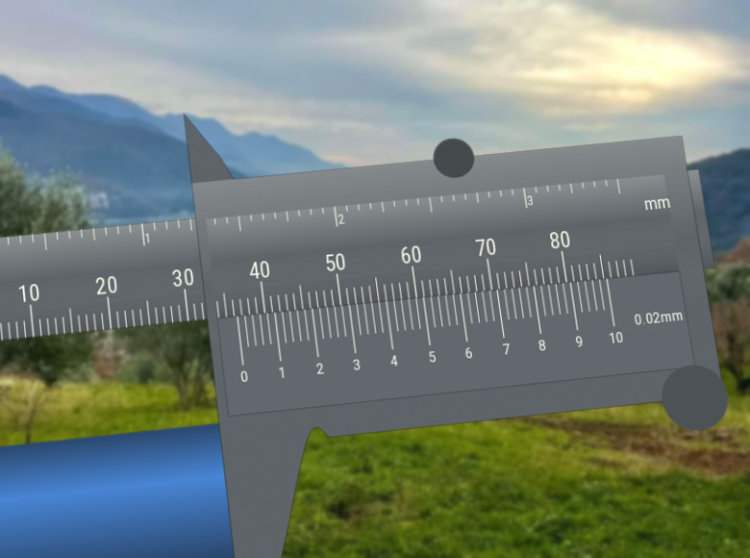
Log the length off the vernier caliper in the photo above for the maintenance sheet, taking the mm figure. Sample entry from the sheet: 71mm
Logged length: 36.4mm
